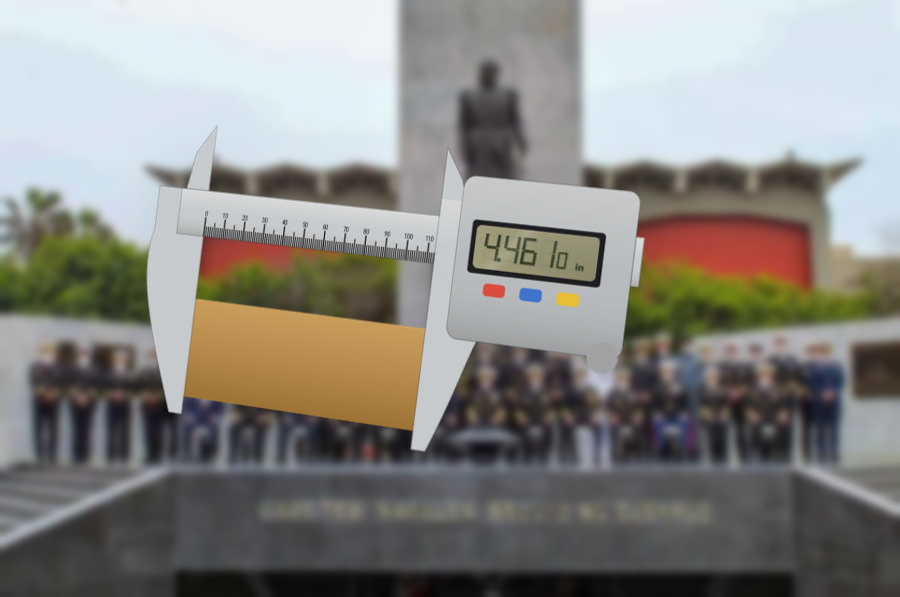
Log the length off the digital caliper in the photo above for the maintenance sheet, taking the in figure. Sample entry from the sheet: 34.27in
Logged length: 4.4610in
